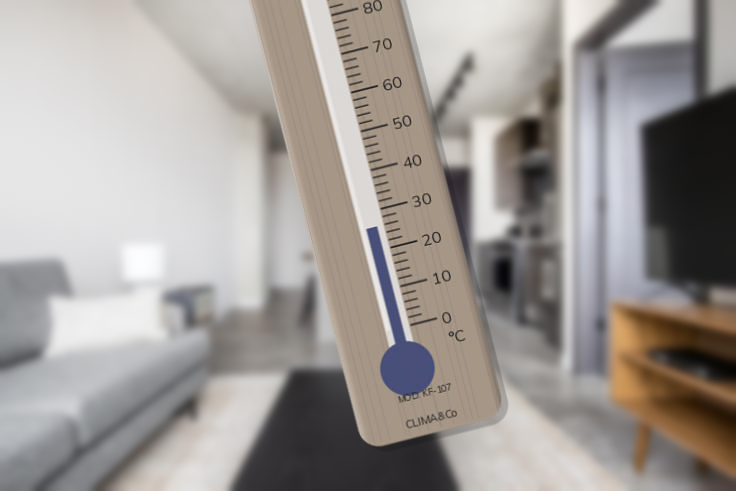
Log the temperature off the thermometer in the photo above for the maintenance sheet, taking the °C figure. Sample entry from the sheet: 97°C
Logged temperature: 26°C
